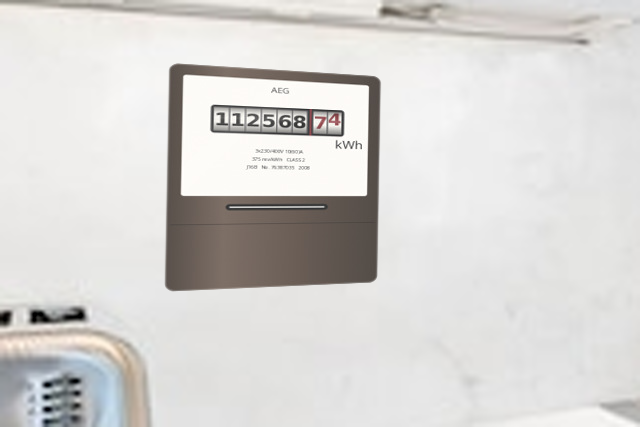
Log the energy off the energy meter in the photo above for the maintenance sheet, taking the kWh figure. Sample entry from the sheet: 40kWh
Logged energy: 112568.74kWh
